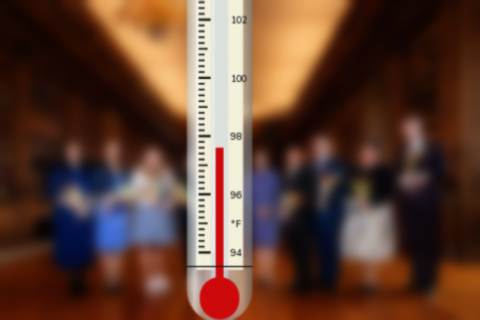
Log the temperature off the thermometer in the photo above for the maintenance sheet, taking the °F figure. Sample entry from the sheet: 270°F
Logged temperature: 97.6°F
